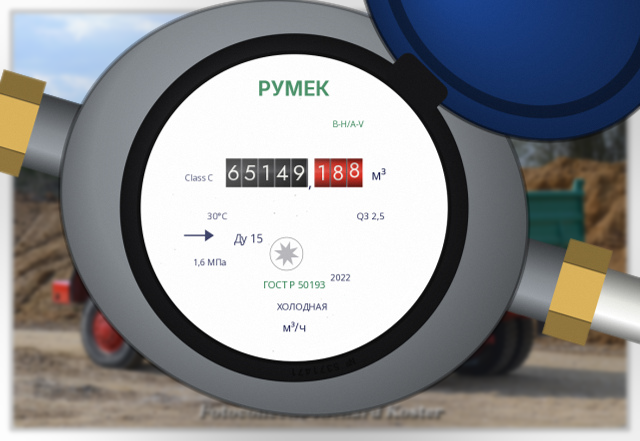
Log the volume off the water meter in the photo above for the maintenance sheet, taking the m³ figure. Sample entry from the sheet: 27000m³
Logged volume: 65149.188m³
